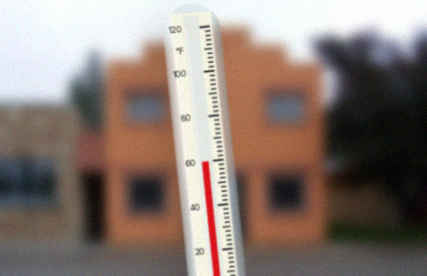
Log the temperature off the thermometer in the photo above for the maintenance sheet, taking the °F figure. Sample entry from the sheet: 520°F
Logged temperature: 60°F
